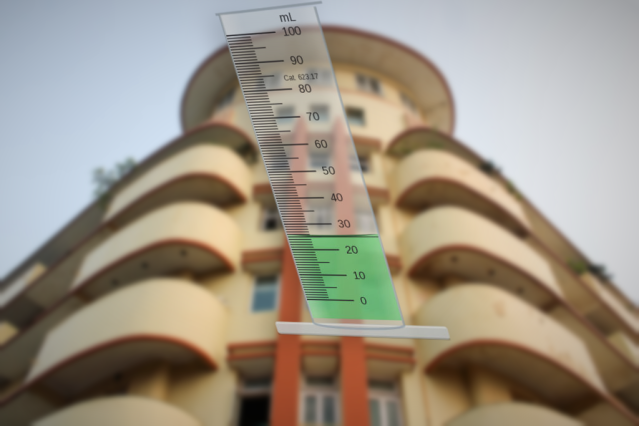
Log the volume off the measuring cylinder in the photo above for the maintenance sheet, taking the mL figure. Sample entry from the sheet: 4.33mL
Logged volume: 25mL
